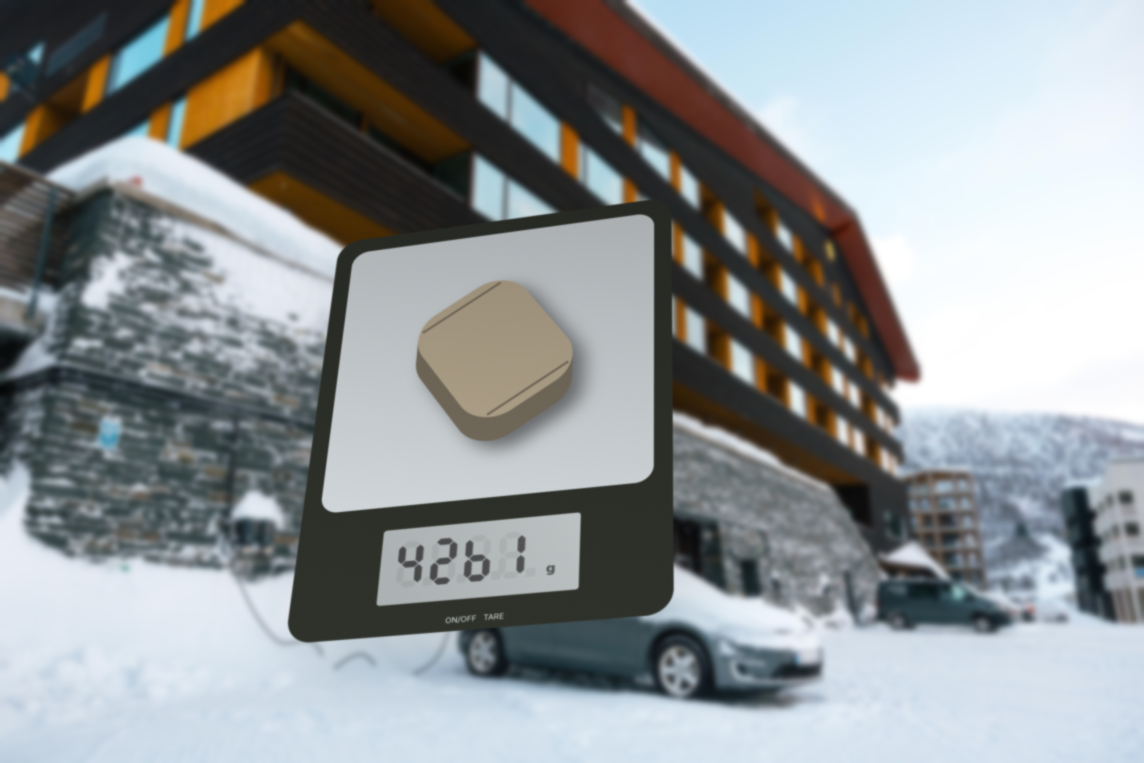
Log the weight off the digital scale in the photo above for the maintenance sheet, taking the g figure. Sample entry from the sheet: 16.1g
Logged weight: 4261g
